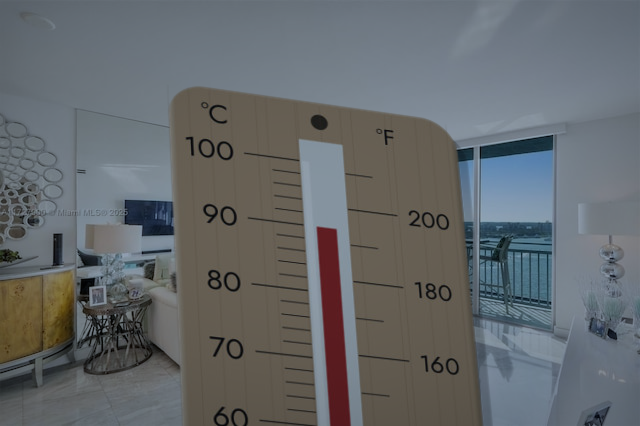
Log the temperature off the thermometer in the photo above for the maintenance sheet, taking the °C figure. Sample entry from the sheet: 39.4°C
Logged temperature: 90°C
